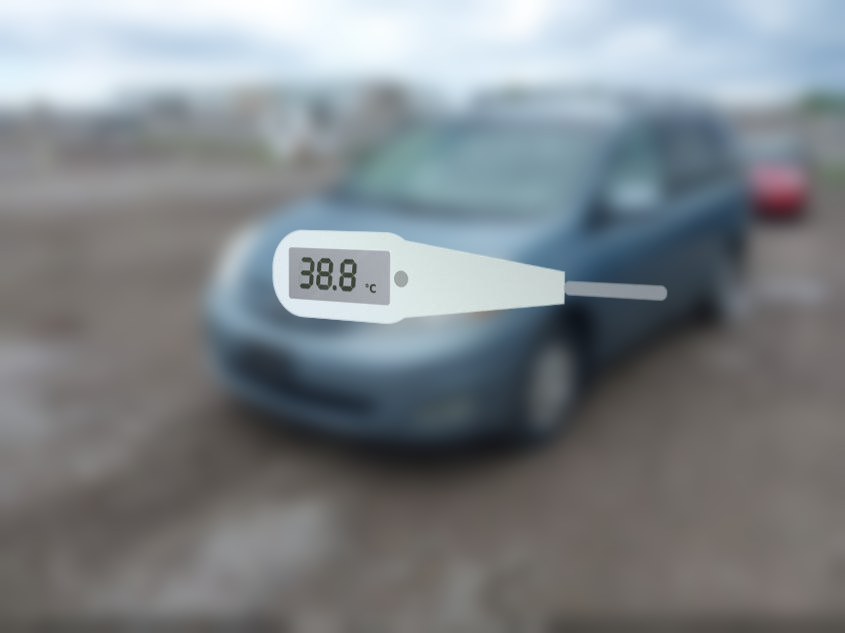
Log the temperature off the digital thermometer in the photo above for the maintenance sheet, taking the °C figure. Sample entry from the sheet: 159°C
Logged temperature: 38.8°C
